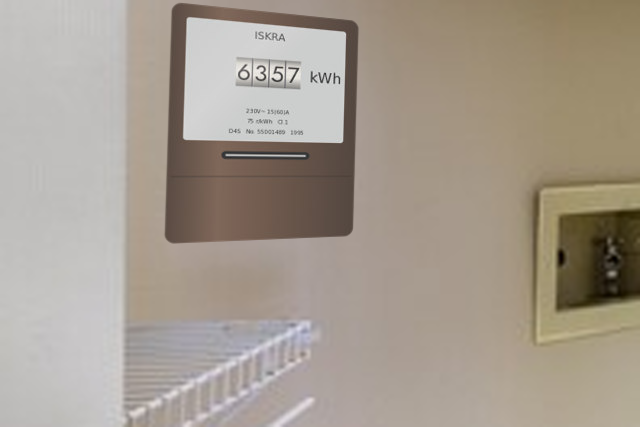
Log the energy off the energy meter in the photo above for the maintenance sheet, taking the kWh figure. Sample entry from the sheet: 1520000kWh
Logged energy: 6357kWh
